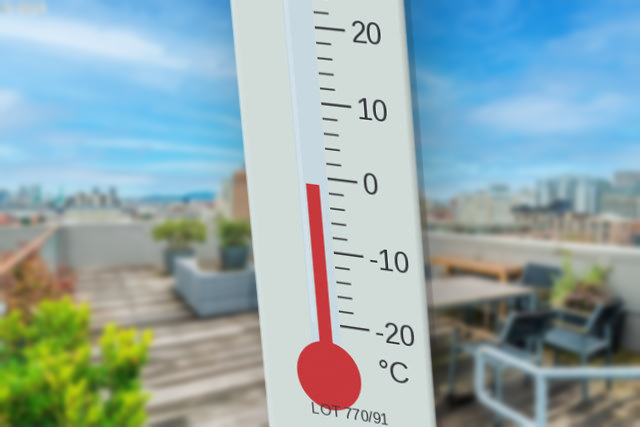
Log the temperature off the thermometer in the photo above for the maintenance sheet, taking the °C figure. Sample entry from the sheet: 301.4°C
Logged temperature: -1°C
